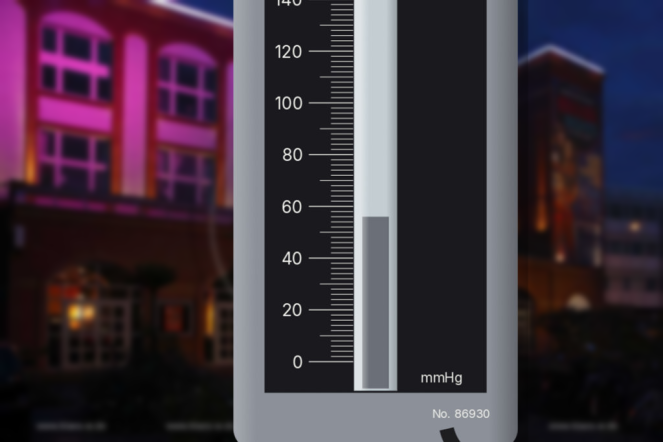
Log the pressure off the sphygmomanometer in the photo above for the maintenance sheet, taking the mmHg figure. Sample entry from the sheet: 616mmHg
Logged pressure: 56mmHg
